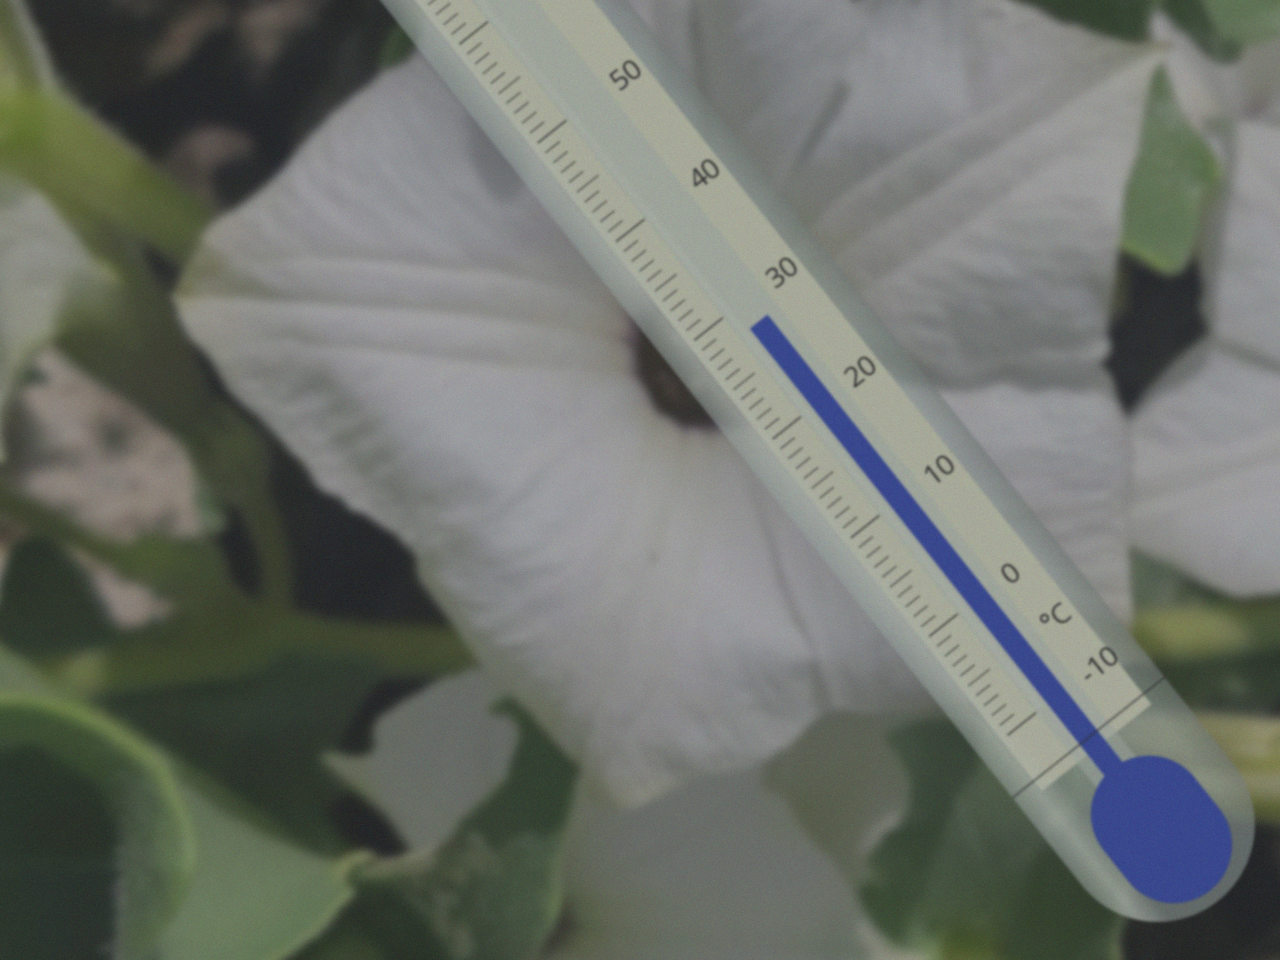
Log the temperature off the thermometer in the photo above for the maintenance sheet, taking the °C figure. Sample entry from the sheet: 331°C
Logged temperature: 28°C
